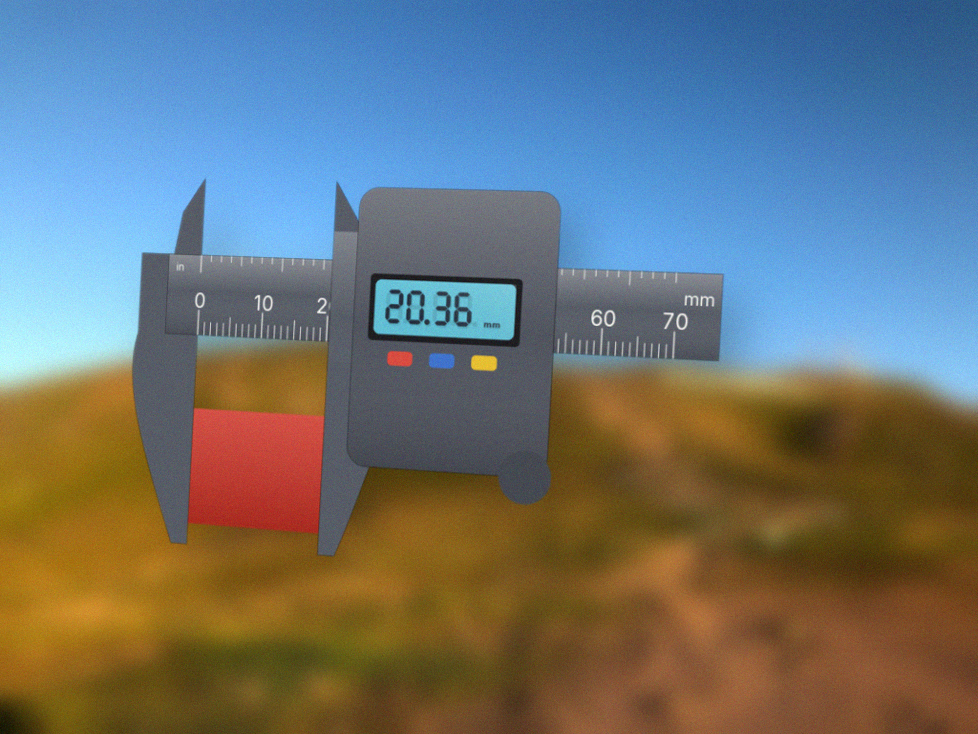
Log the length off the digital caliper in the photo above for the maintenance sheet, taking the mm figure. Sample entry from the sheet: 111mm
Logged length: 20.36mm
